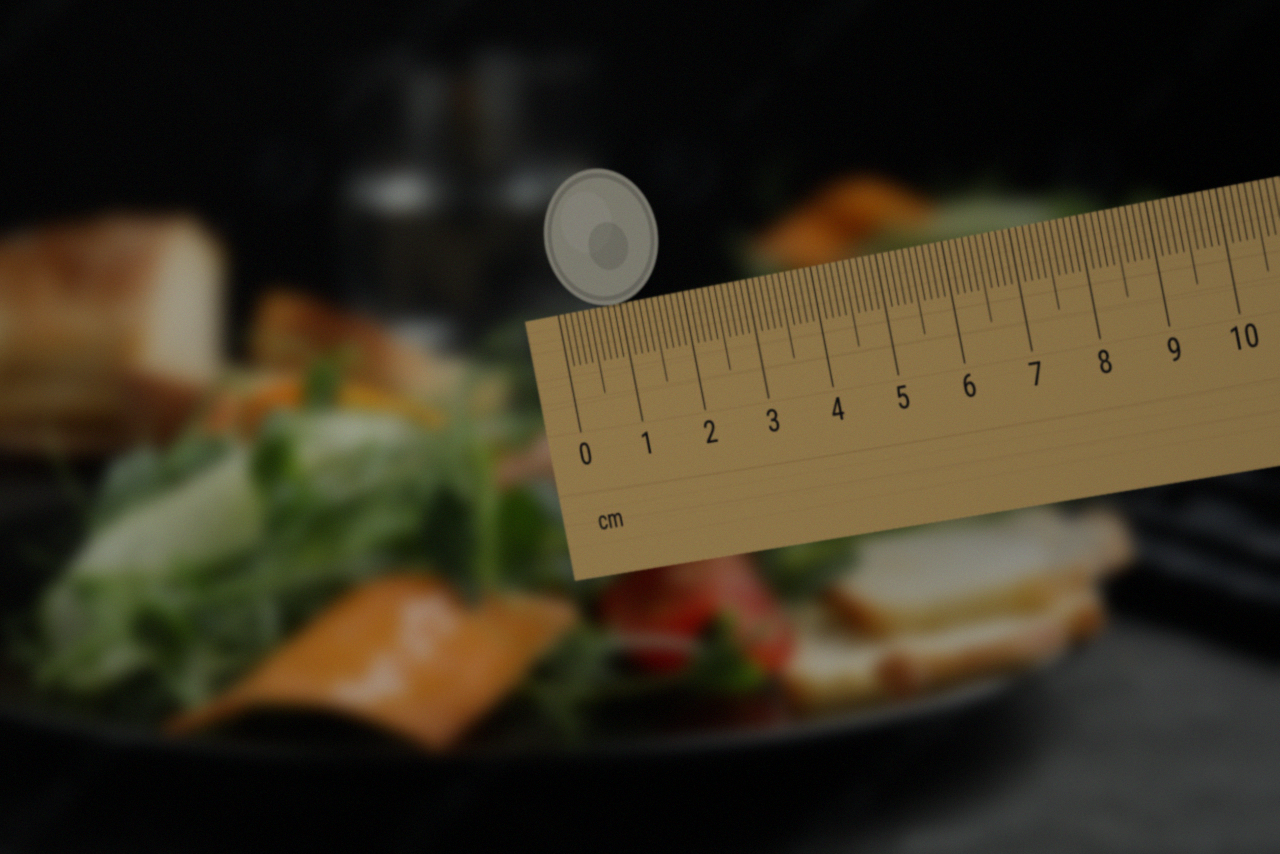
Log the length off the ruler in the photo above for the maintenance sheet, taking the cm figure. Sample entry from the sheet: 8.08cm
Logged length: 1.8cm
